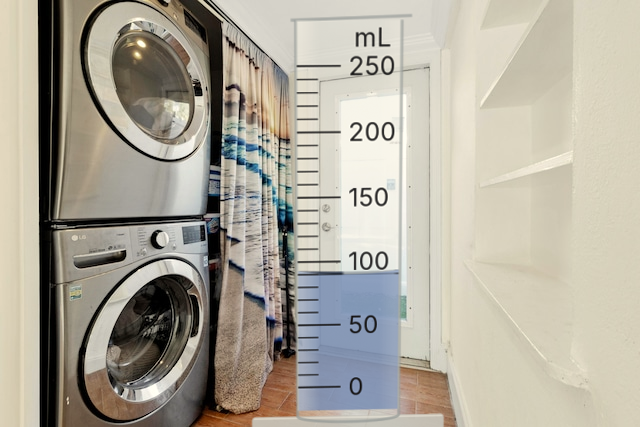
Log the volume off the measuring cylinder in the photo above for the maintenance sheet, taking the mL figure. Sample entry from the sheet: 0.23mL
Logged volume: 90mL
